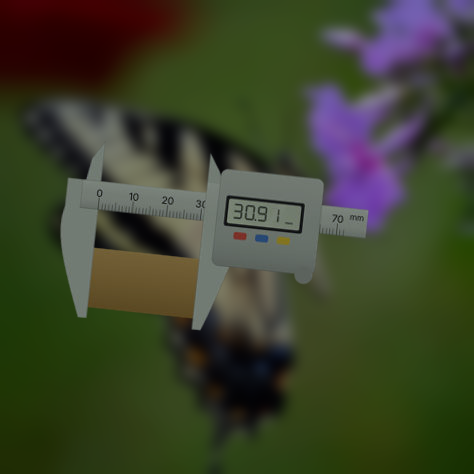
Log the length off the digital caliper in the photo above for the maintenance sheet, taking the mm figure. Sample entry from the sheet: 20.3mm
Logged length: 30.91mm
